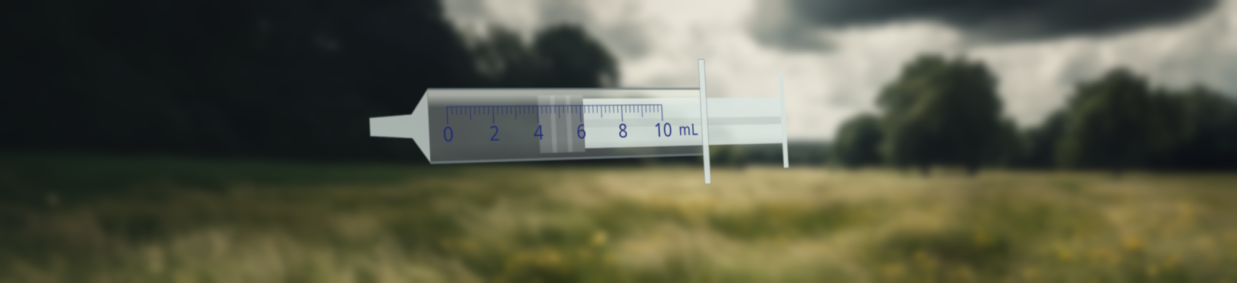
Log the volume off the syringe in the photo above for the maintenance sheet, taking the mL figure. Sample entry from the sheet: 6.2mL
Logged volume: 4mL
